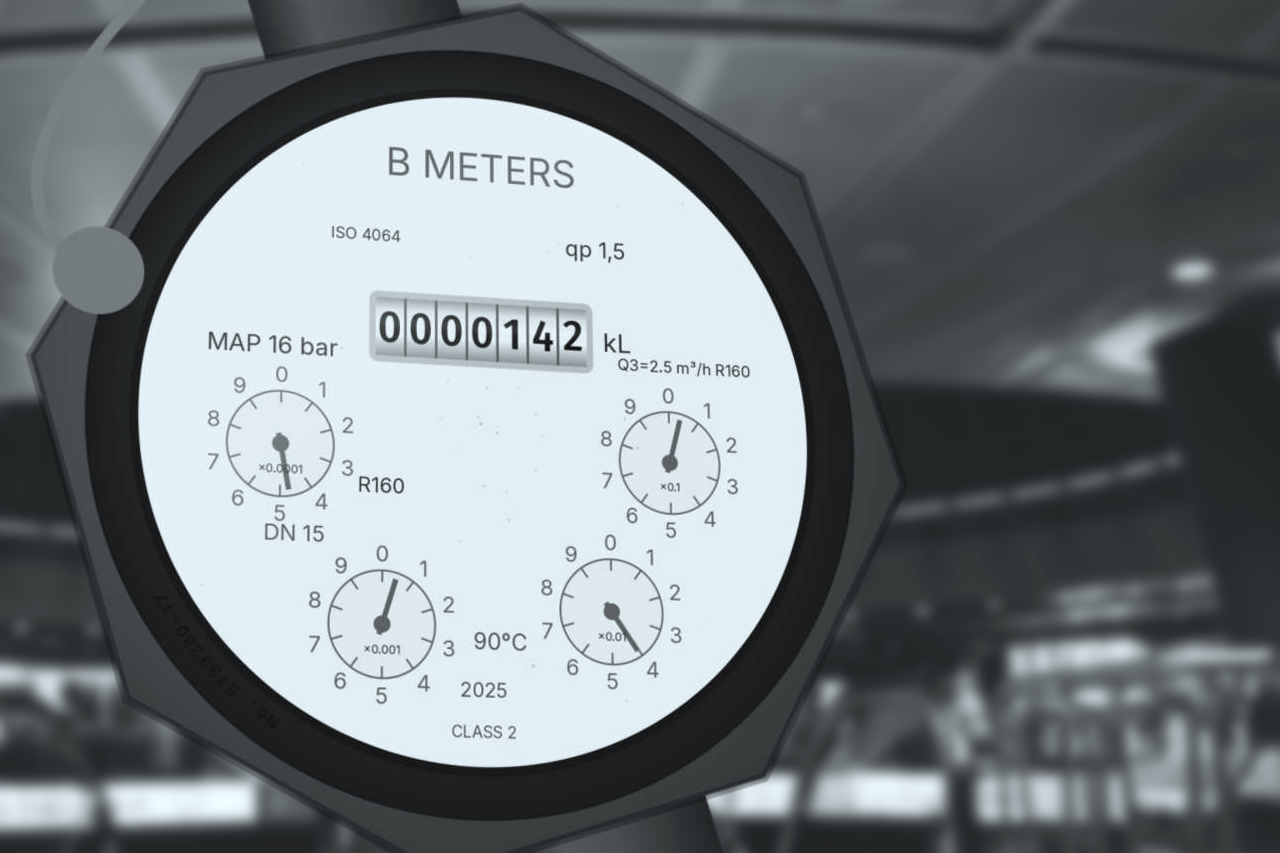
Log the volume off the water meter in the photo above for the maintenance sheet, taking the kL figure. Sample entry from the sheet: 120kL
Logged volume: 142.0404kL
